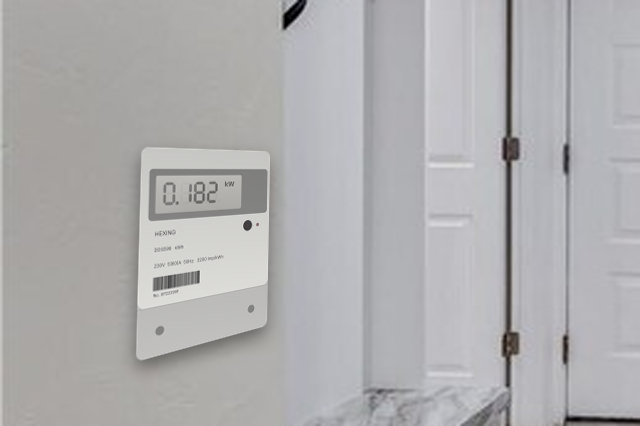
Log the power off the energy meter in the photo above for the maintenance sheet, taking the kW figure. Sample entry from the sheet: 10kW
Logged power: 0.182kW
